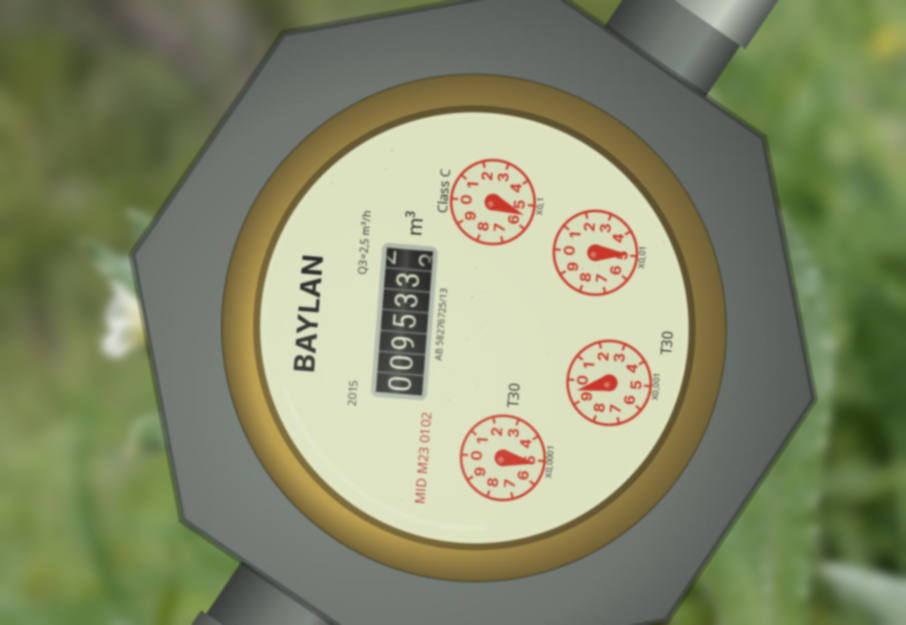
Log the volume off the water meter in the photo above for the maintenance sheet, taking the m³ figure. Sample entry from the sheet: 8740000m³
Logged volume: 95332.5495m³
